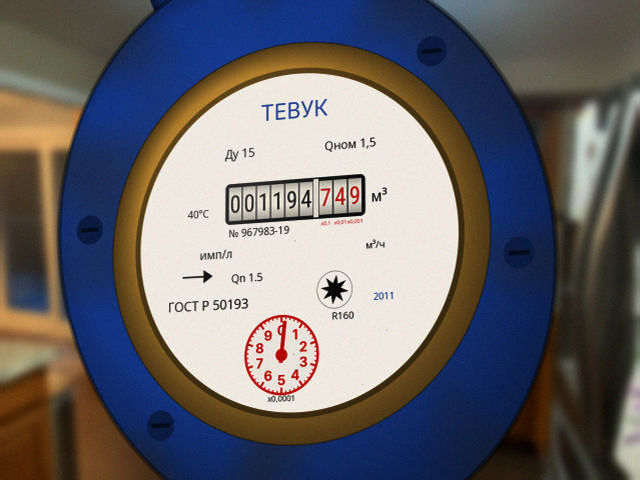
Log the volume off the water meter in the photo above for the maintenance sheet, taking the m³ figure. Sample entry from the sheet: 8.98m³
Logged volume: 1194.7490m³
